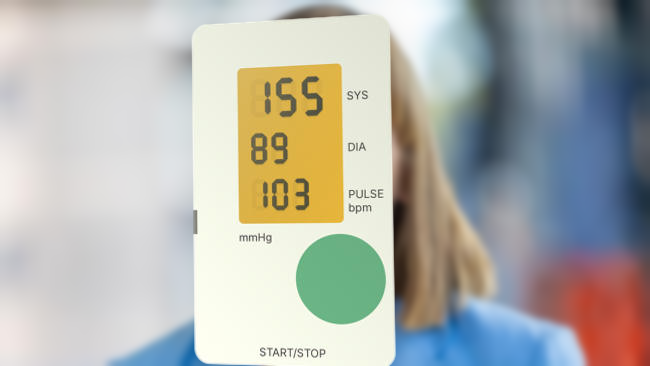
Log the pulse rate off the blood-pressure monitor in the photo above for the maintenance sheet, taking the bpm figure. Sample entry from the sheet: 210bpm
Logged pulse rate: 103bpm
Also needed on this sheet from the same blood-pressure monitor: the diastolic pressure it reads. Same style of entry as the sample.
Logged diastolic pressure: 89mmHg
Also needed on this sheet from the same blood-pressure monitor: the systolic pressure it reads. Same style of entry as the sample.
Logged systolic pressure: 155mmHg
